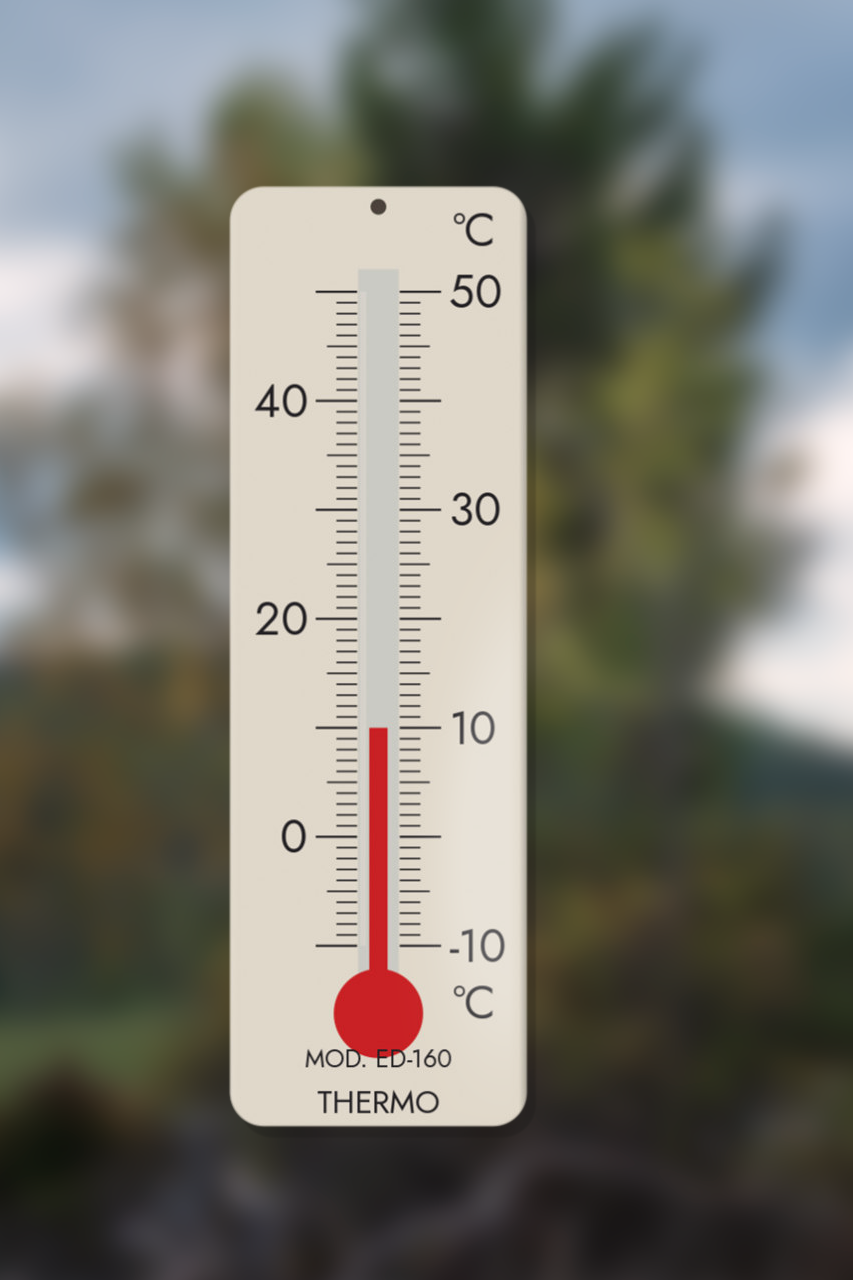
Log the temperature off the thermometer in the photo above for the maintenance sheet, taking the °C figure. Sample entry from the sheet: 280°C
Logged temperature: 10°C
